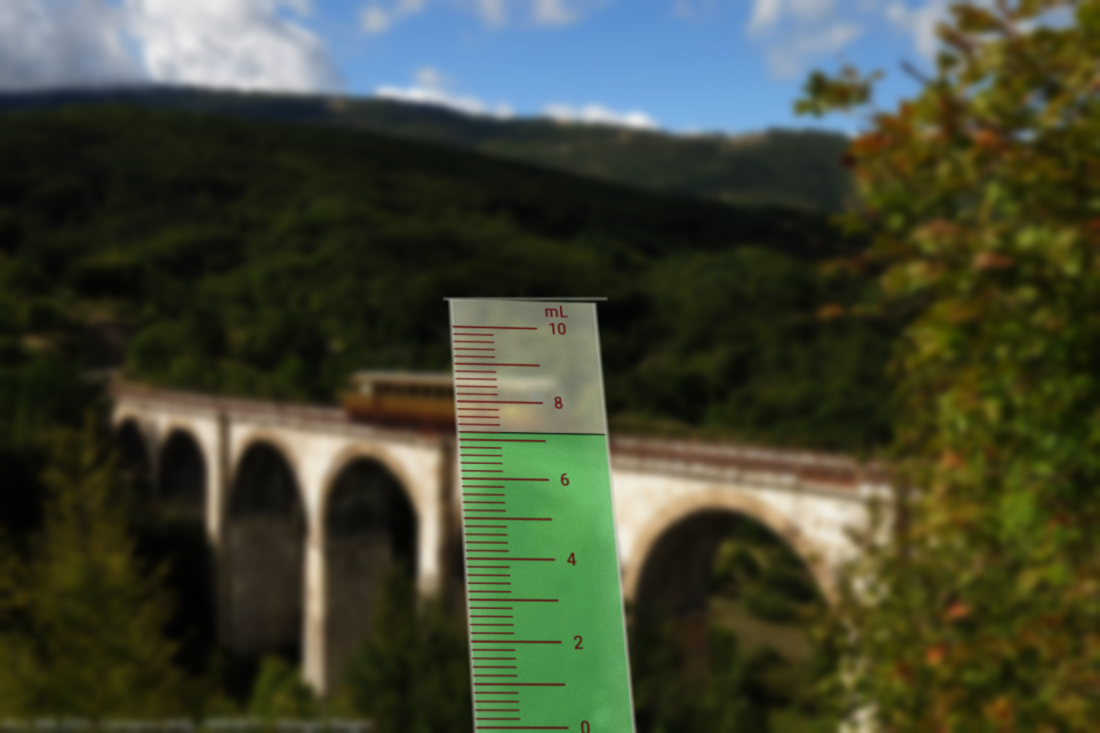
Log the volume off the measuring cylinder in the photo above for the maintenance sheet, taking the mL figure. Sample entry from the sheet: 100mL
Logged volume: 7.2mL
